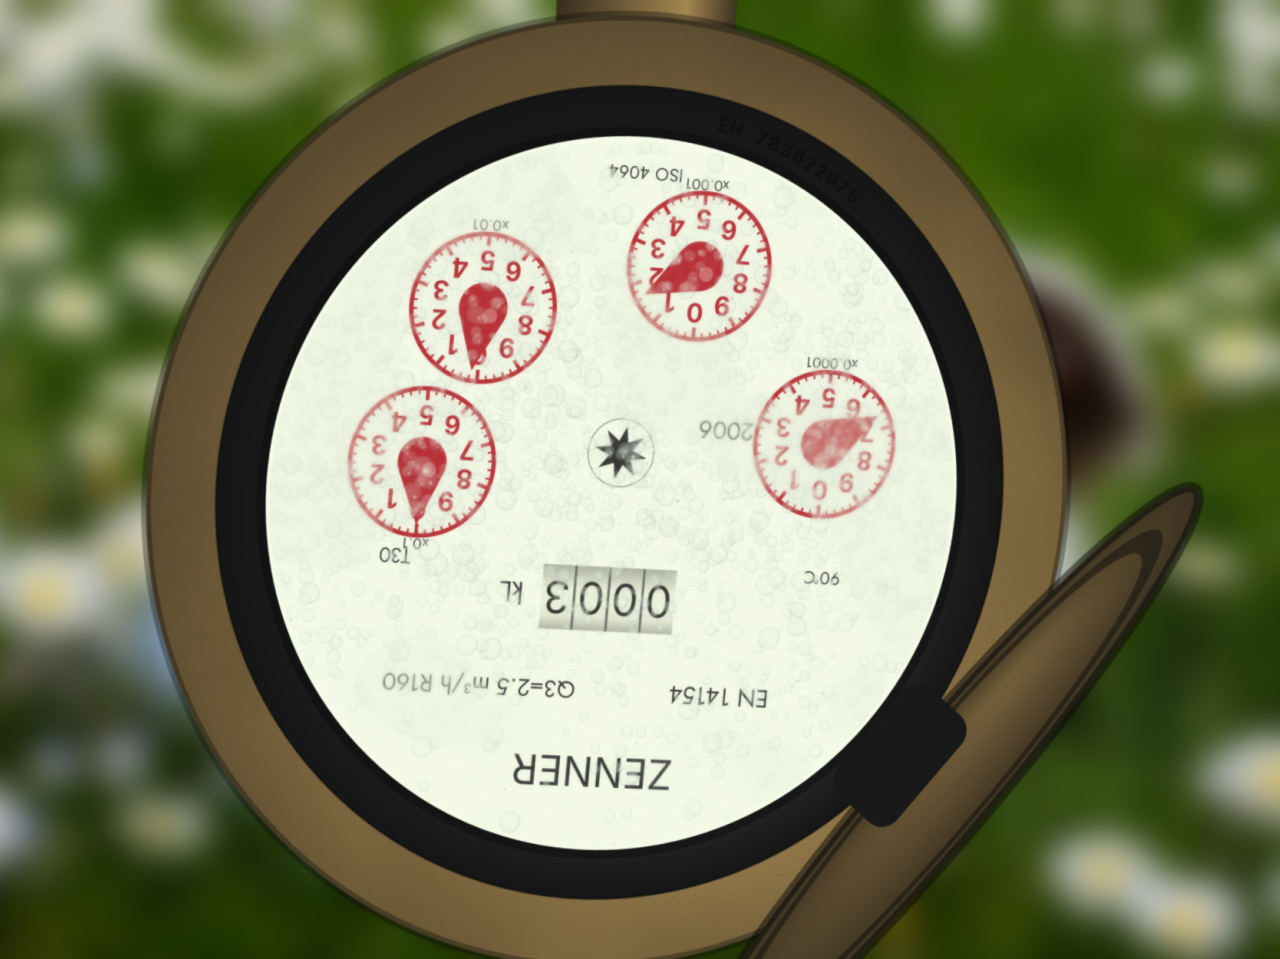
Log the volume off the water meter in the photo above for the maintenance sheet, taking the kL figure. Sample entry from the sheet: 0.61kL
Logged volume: 3.0016kL
